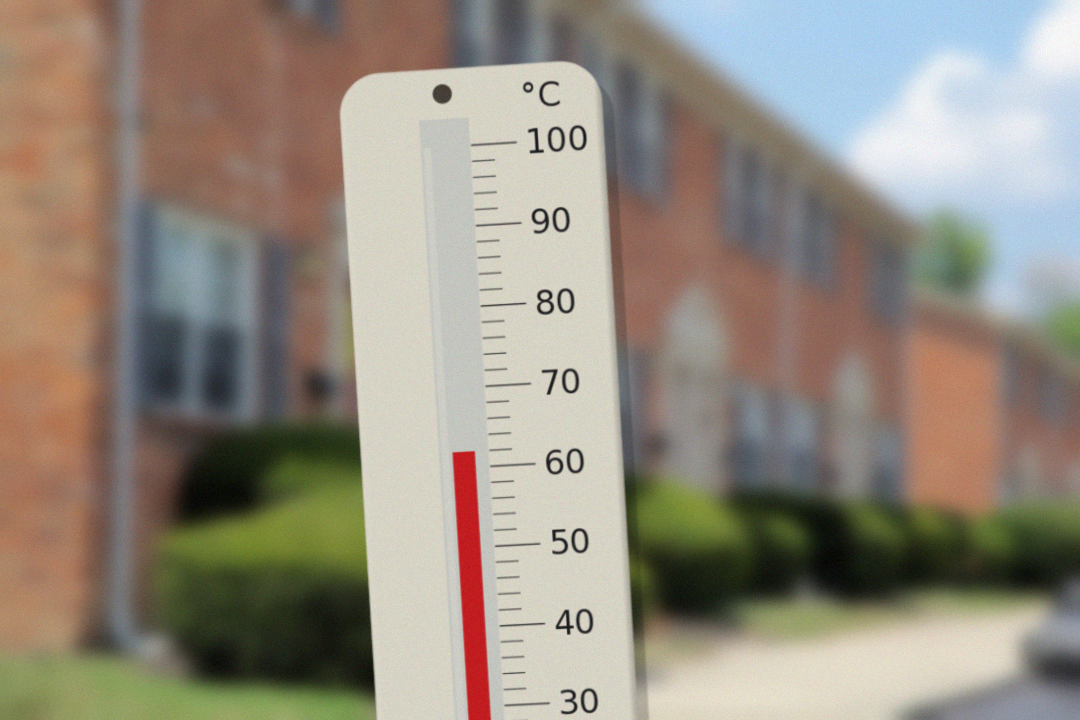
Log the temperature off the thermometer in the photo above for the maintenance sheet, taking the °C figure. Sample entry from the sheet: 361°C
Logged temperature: 62°C
